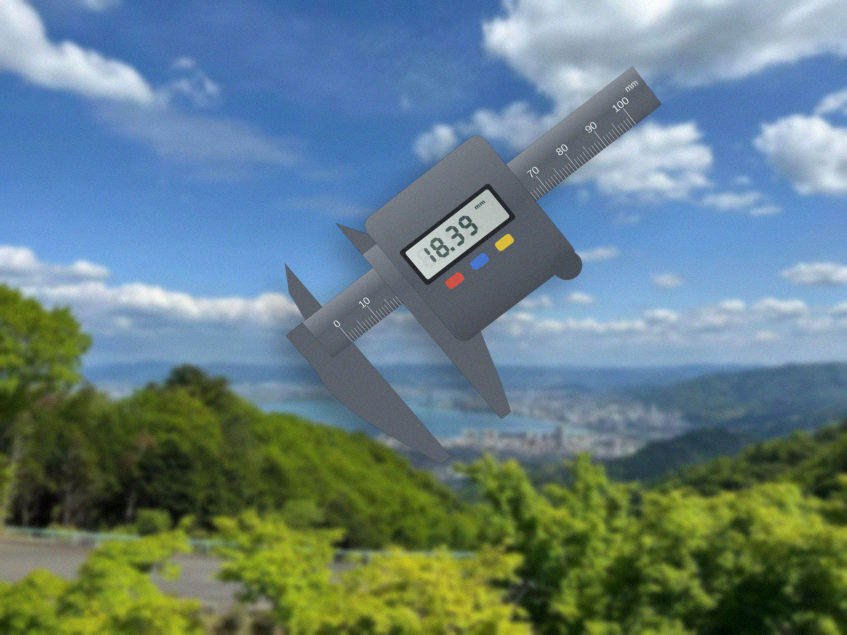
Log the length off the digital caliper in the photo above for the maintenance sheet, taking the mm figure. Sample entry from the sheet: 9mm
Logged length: 18.39mm
